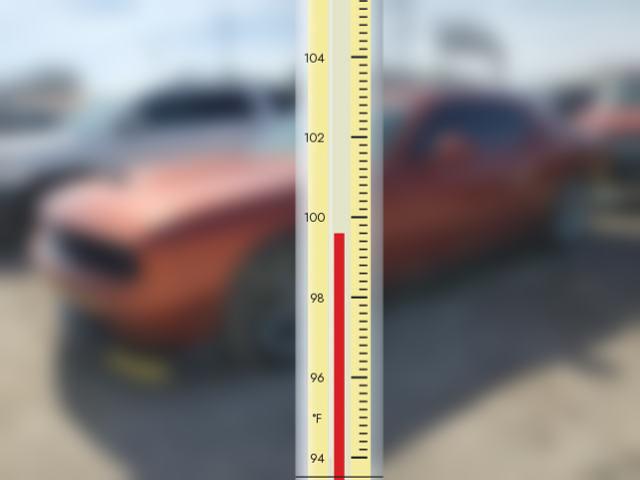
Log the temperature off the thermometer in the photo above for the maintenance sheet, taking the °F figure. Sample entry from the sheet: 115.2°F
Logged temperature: 99.6°F
